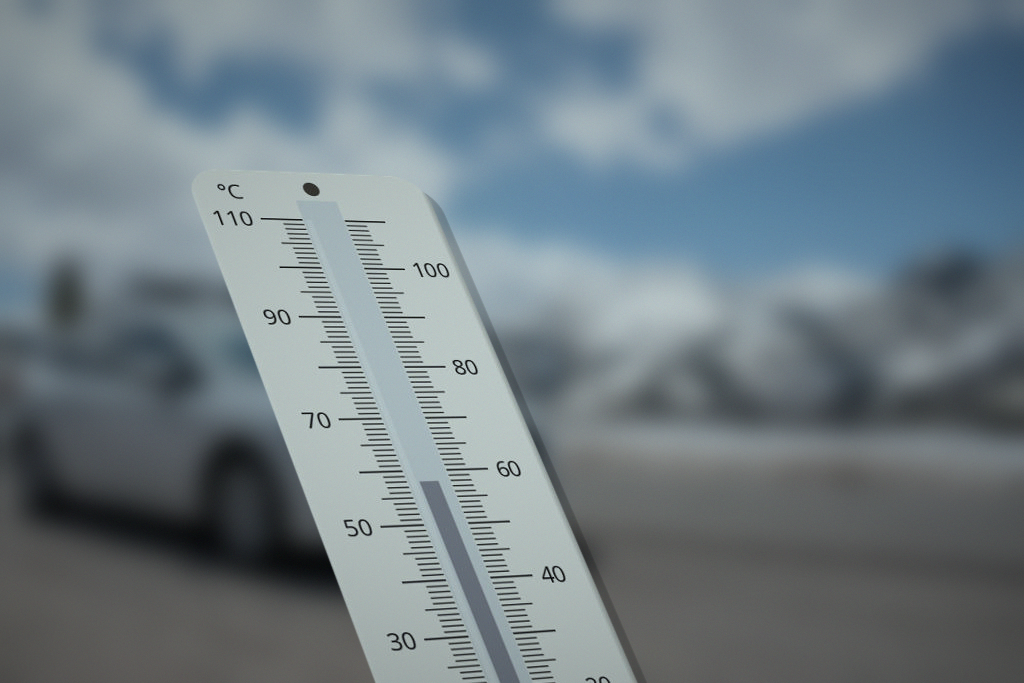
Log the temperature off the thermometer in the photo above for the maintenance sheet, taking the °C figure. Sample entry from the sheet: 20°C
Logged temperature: 58°C
